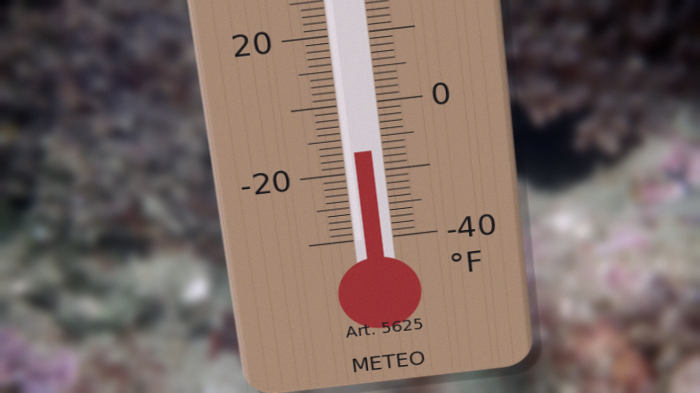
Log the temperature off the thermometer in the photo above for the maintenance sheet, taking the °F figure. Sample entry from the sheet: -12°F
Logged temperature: -14°F
